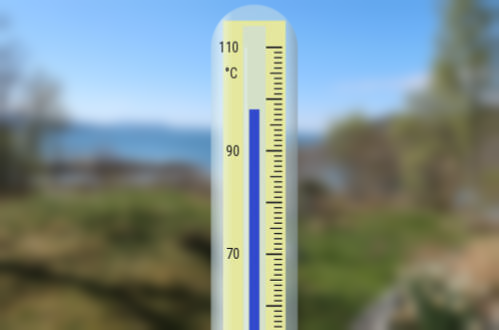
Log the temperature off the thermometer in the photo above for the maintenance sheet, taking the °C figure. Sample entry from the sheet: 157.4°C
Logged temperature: 98°C
